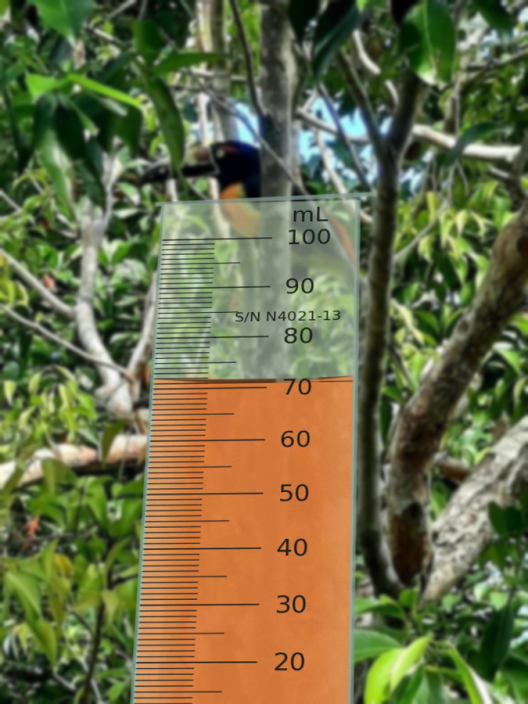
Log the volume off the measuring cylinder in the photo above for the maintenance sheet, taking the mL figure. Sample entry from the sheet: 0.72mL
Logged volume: 71mL
